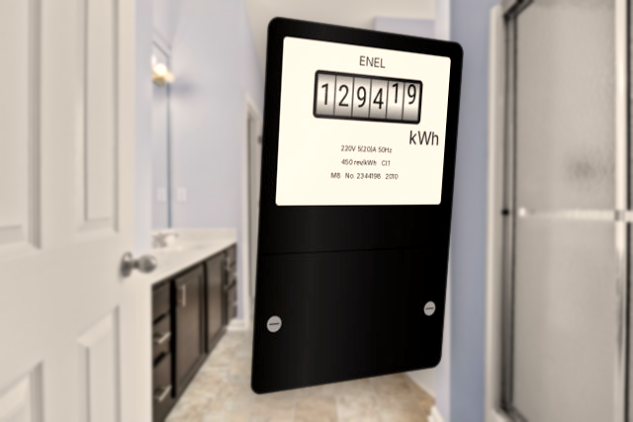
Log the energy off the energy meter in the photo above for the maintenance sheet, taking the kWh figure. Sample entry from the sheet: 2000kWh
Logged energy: 129419kWh
